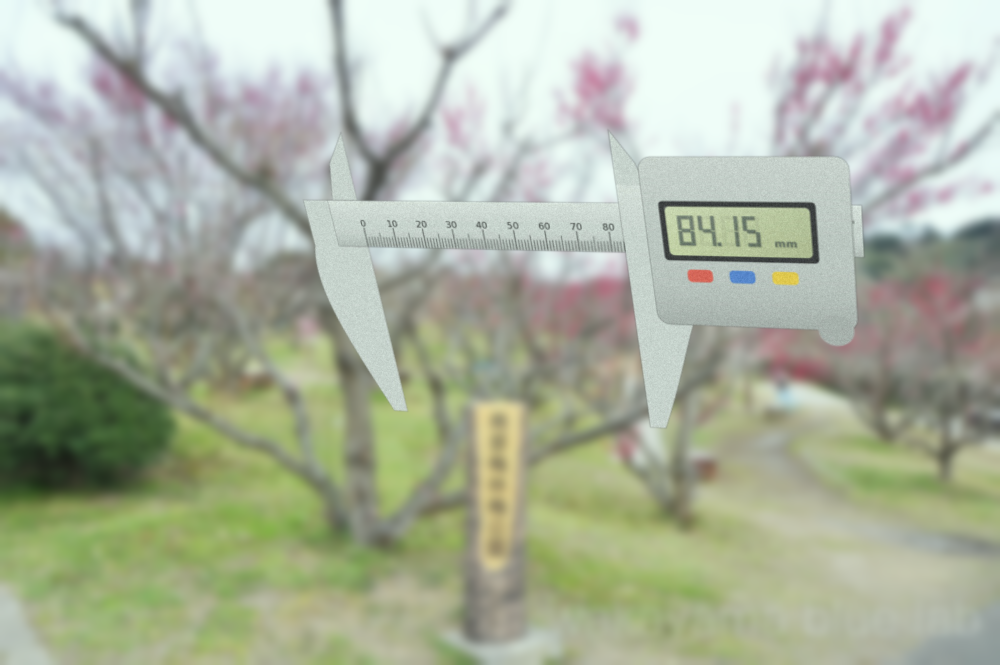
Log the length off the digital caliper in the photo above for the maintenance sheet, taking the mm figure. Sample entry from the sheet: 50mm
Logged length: 84.15mm
